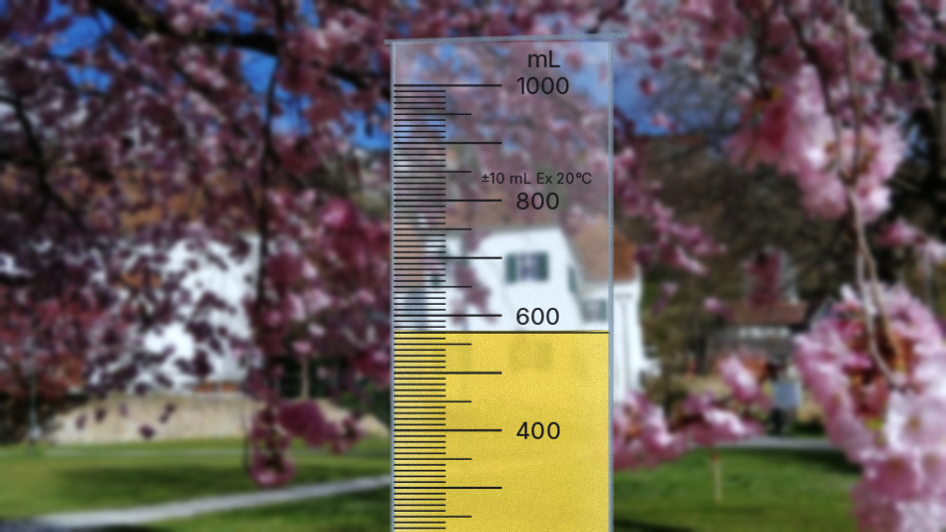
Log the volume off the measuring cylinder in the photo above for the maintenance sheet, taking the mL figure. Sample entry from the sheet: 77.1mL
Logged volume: 570mL
